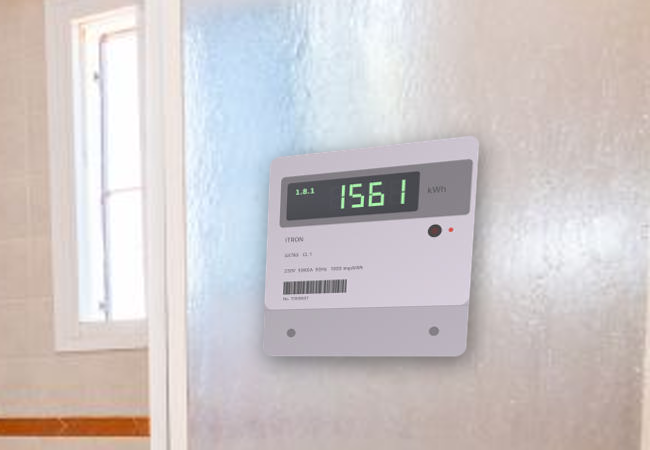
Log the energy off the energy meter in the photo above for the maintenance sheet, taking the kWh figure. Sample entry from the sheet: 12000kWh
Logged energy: 1561kWh
